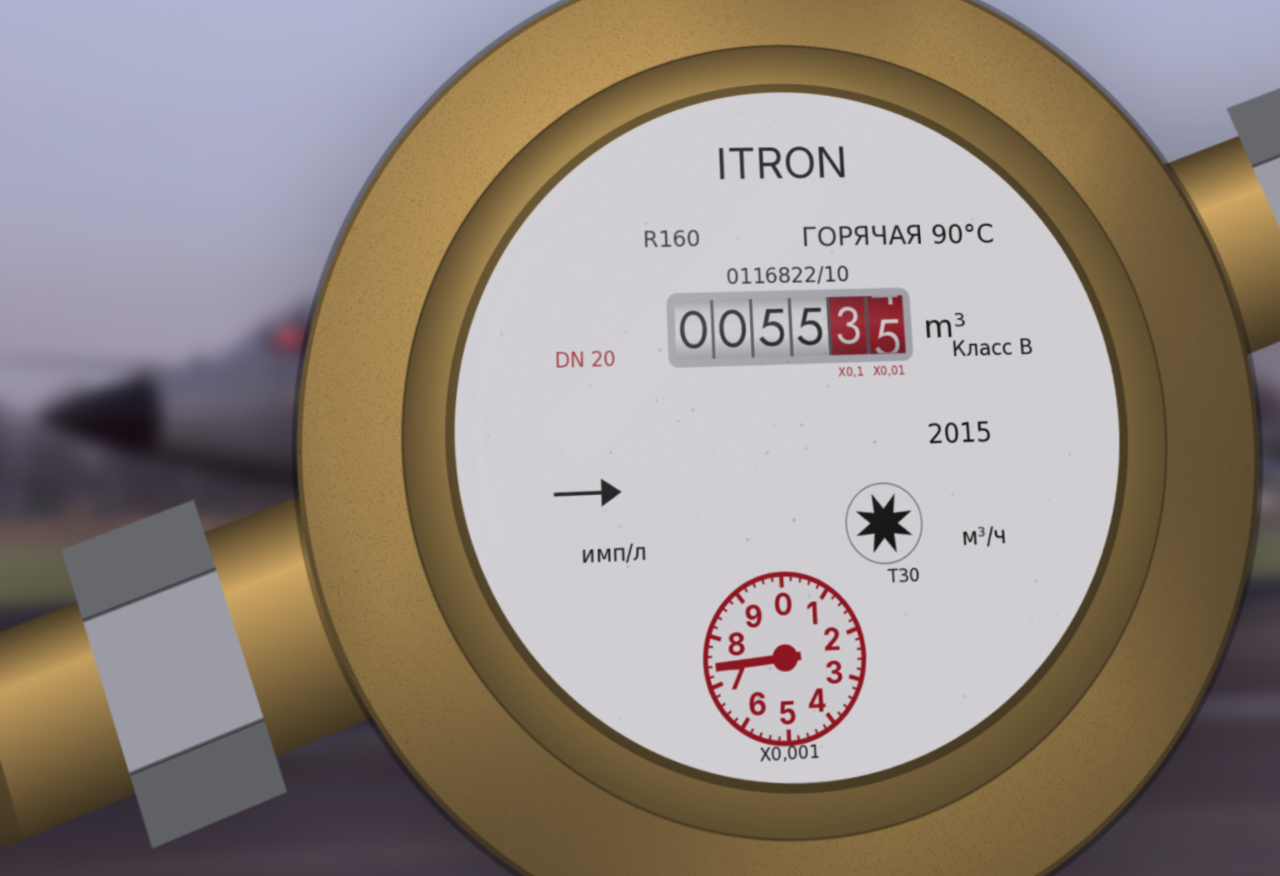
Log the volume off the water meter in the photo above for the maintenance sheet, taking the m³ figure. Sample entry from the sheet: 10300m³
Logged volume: 55.347m³
